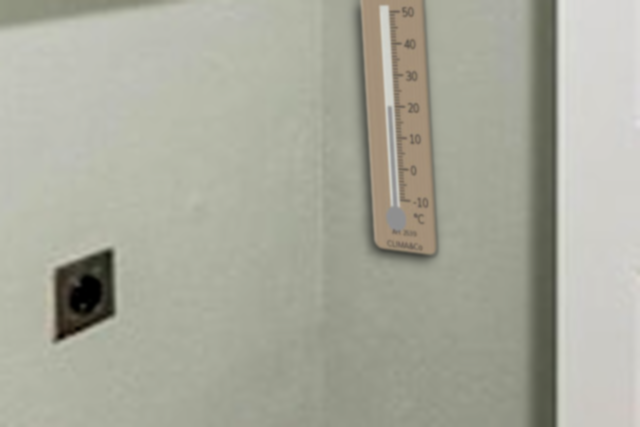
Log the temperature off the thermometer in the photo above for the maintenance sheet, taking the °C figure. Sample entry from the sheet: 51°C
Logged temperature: 20°C
